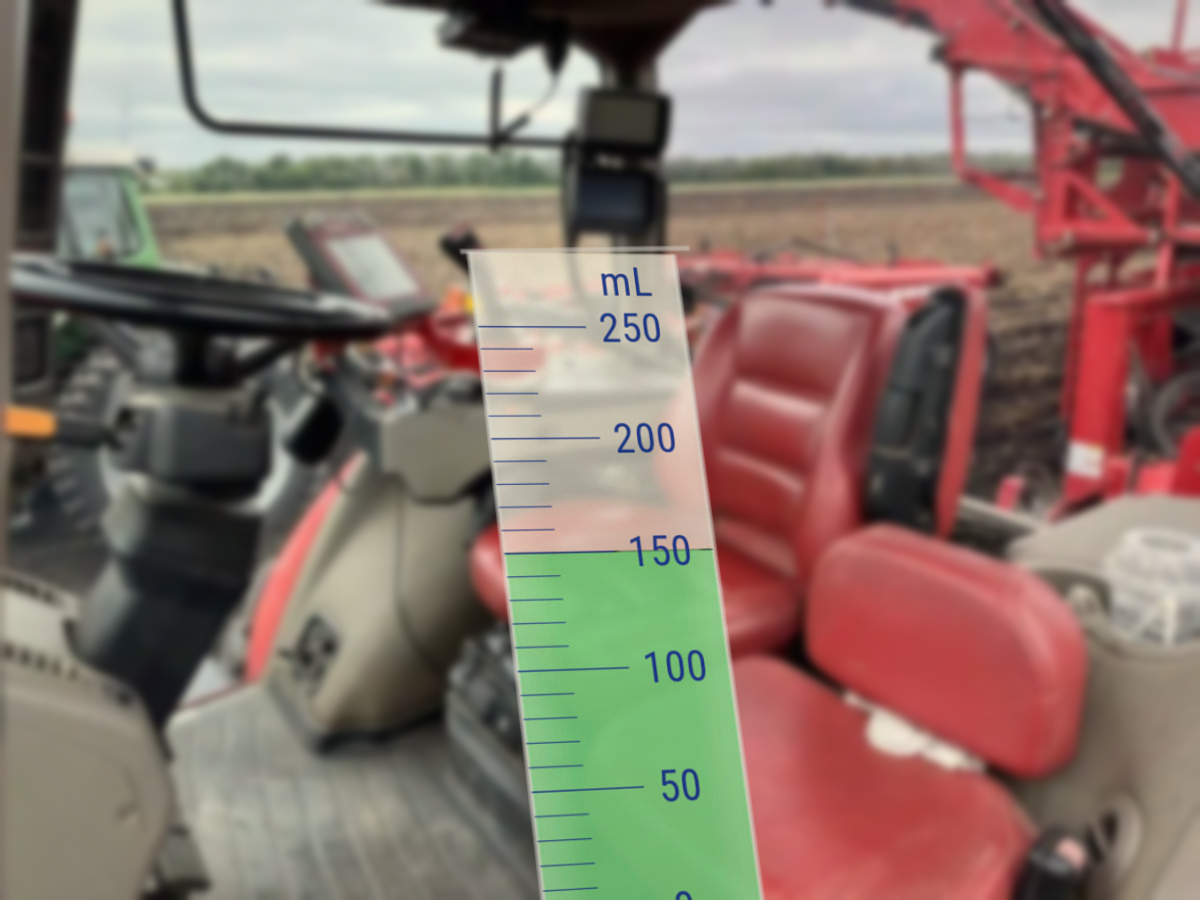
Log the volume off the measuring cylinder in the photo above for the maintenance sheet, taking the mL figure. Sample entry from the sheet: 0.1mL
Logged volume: 150mL
